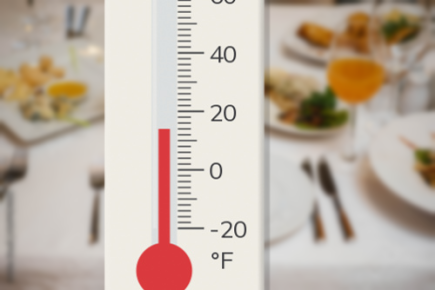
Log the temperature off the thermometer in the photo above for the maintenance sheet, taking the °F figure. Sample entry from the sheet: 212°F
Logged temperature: 14°F
